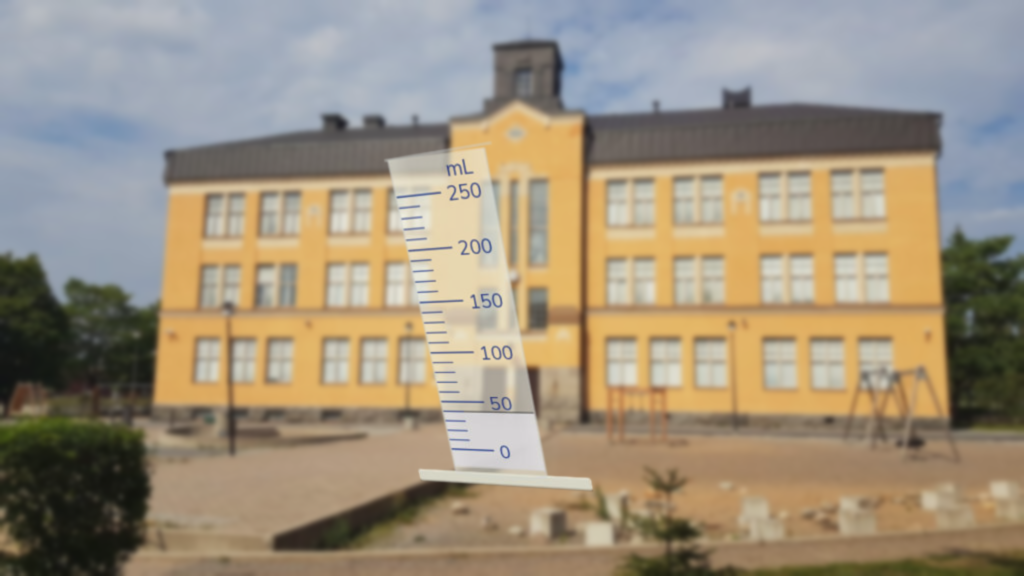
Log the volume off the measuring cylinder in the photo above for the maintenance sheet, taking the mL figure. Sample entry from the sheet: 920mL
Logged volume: 40mL
